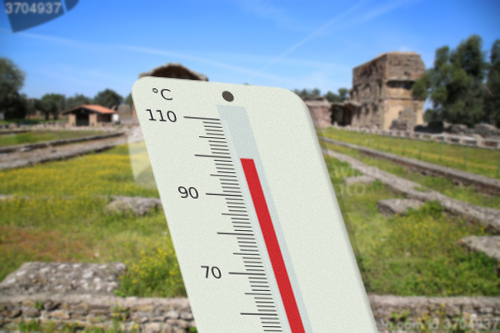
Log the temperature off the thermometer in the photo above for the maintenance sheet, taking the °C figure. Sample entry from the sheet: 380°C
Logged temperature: 100°C
